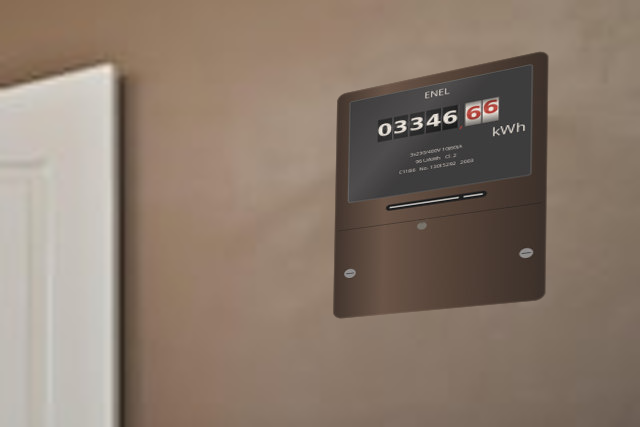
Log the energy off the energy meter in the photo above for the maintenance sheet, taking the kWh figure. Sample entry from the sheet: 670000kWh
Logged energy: 3346.66kWh
